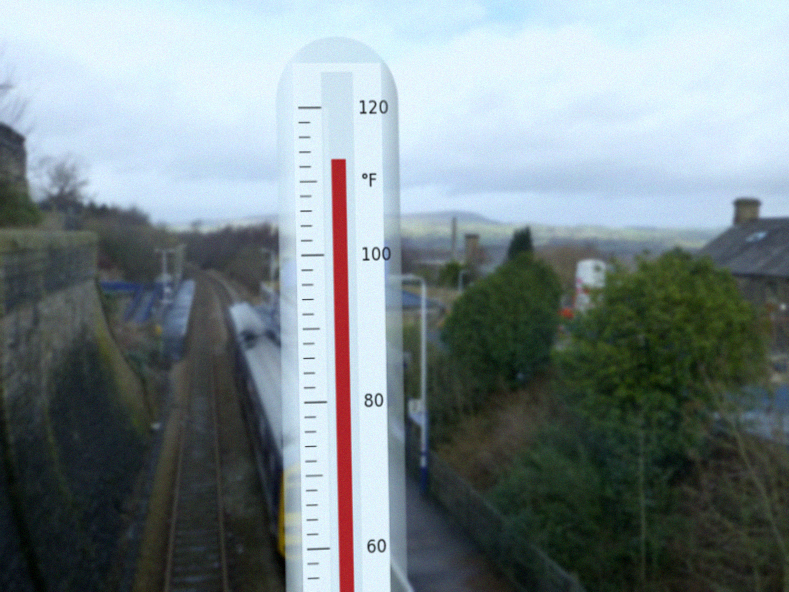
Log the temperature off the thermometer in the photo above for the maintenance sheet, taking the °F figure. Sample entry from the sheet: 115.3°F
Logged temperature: 113°F
